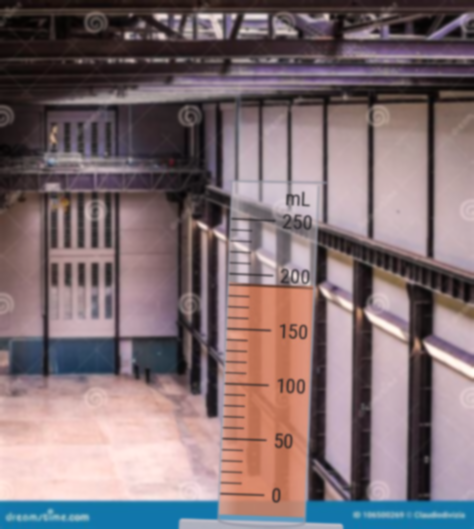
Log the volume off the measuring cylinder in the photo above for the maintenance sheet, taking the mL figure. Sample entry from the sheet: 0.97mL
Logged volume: 190mL
